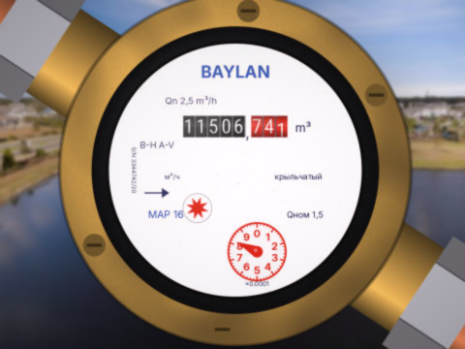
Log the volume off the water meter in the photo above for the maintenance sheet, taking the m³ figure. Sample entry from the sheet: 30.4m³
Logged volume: 11506.7408m³
